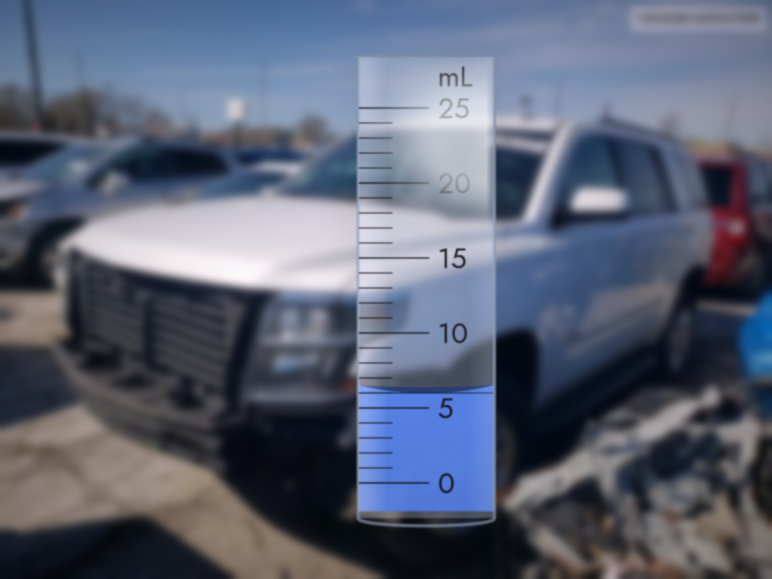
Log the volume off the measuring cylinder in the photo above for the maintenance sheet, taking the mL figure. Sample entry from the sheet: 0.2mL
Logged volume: 6mL
